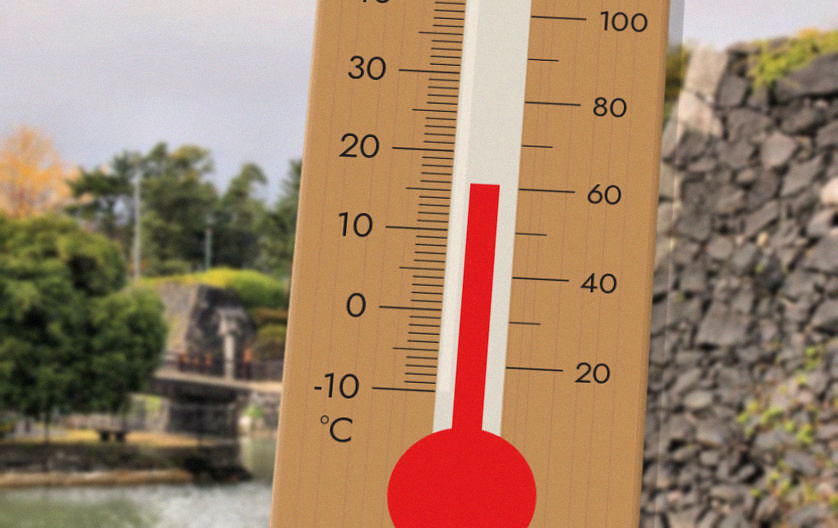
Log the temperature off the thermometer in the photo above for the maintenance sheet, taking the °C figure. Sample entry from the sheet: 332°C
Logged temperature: 16°C
